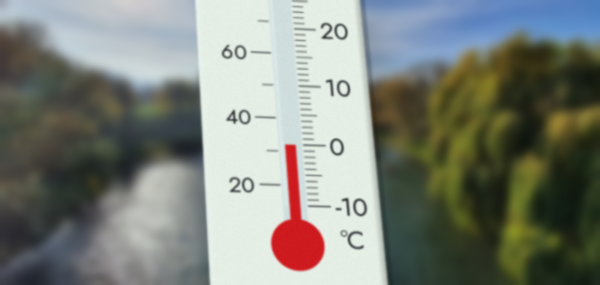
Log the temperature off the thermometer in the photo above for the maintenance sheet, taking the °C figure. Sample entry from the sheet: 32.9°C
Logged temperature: 0°C
